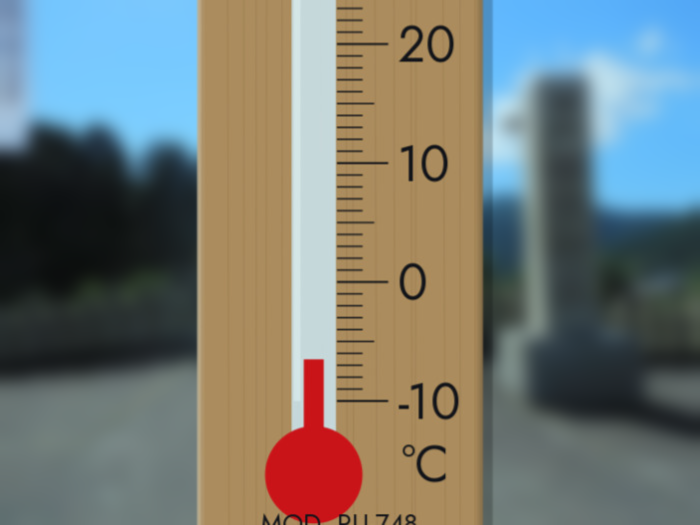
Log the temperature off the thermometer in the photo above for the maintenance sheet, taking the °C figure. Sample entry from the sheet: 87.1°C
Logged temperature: -6.5°C
